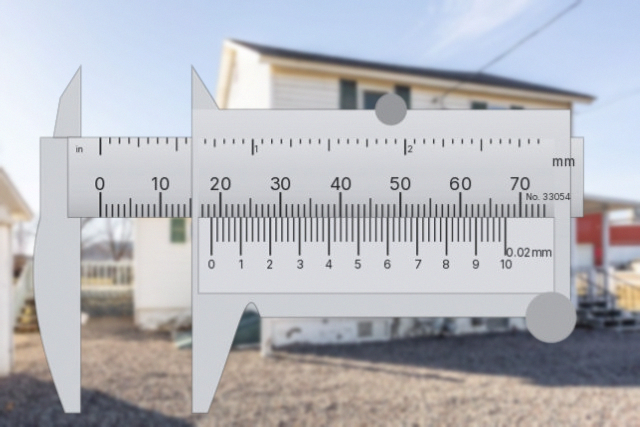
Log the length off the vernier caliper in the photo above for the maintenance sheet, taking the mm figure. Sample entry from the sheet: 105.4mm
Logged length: 18.5mm
